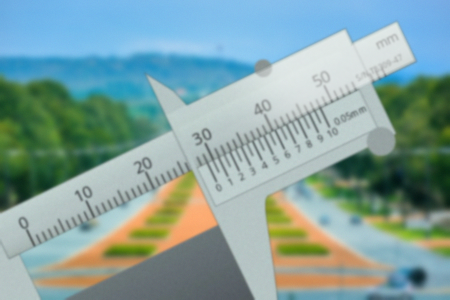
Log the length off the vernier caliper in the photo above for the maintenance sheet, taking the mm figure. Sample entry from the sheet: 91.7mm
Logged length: 29.0mm
